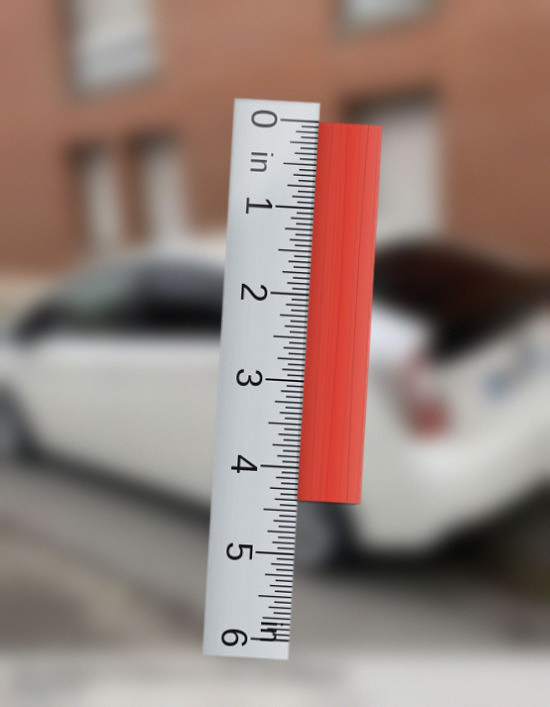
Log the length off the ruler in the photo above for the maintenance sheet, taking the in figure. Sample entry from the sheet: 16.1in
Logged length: 4.375in
